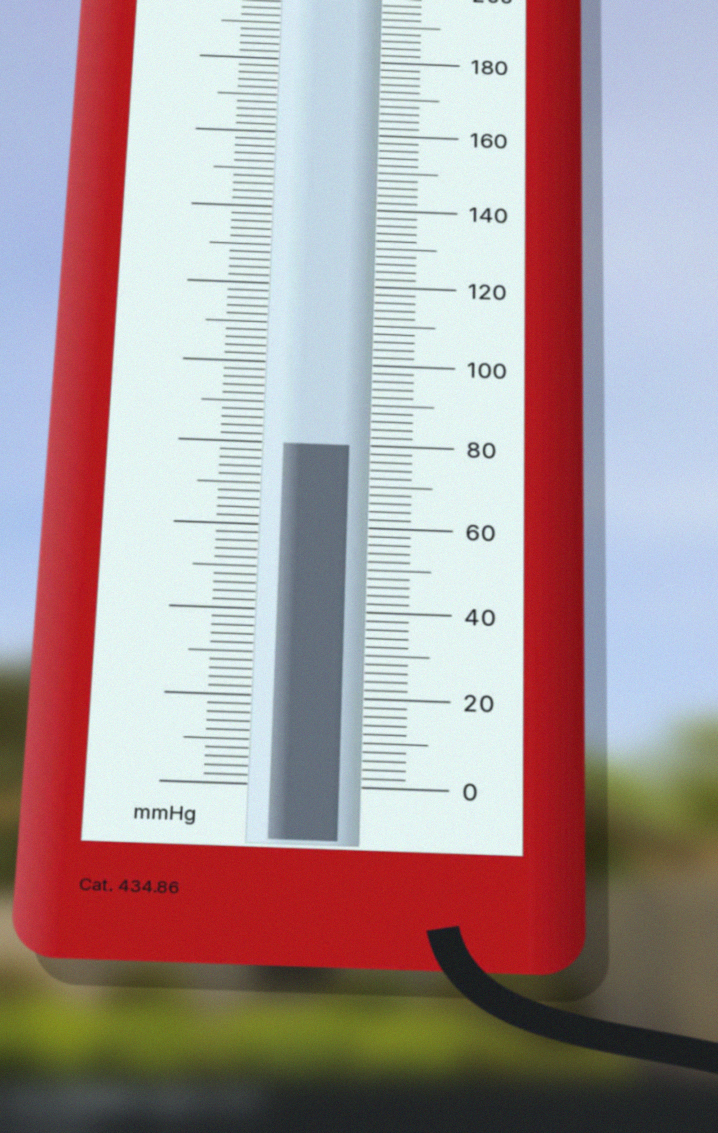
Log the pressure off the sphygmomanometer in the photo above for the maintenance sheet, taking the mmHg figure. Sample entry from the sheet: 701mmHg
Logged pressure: 80mmHg
